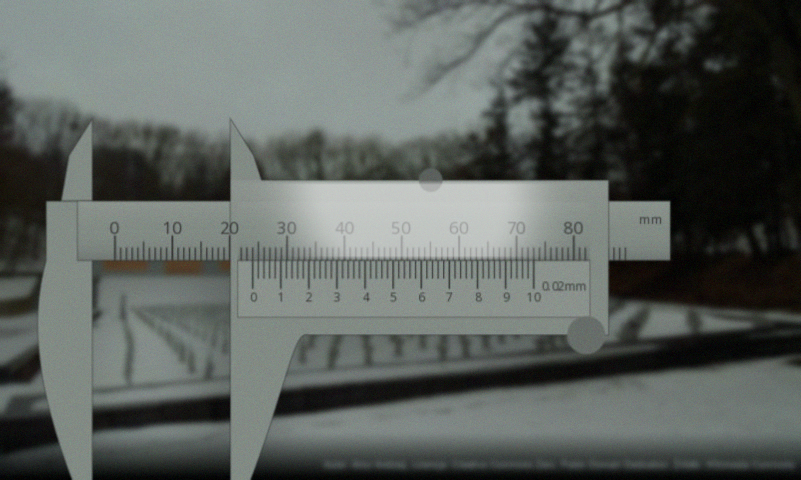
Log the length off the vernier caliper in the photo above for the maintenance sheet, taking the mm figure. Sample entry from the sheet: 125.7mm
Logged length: 24.0mm
